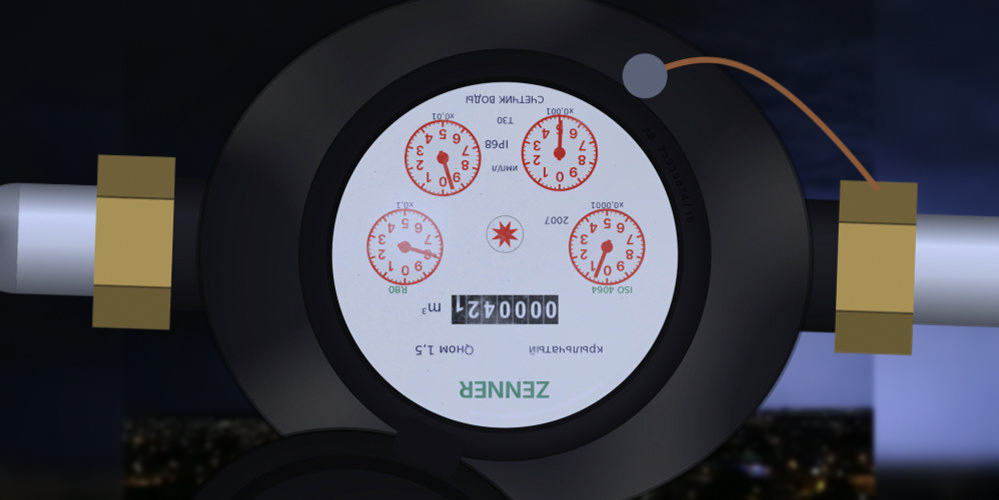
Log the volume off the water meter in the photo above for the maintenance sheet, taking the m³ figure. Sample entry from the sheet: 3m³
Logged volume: 420.7950m³
